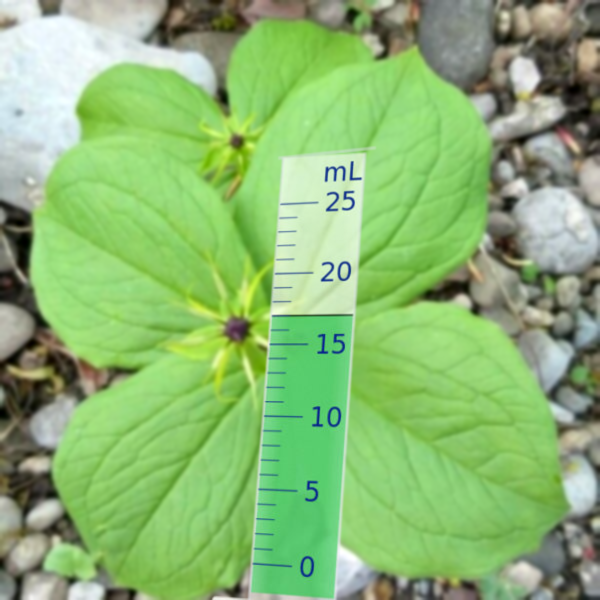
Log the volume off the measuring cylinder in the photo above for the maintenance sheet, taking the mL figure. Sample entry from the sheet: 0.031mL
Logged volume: 17mL
